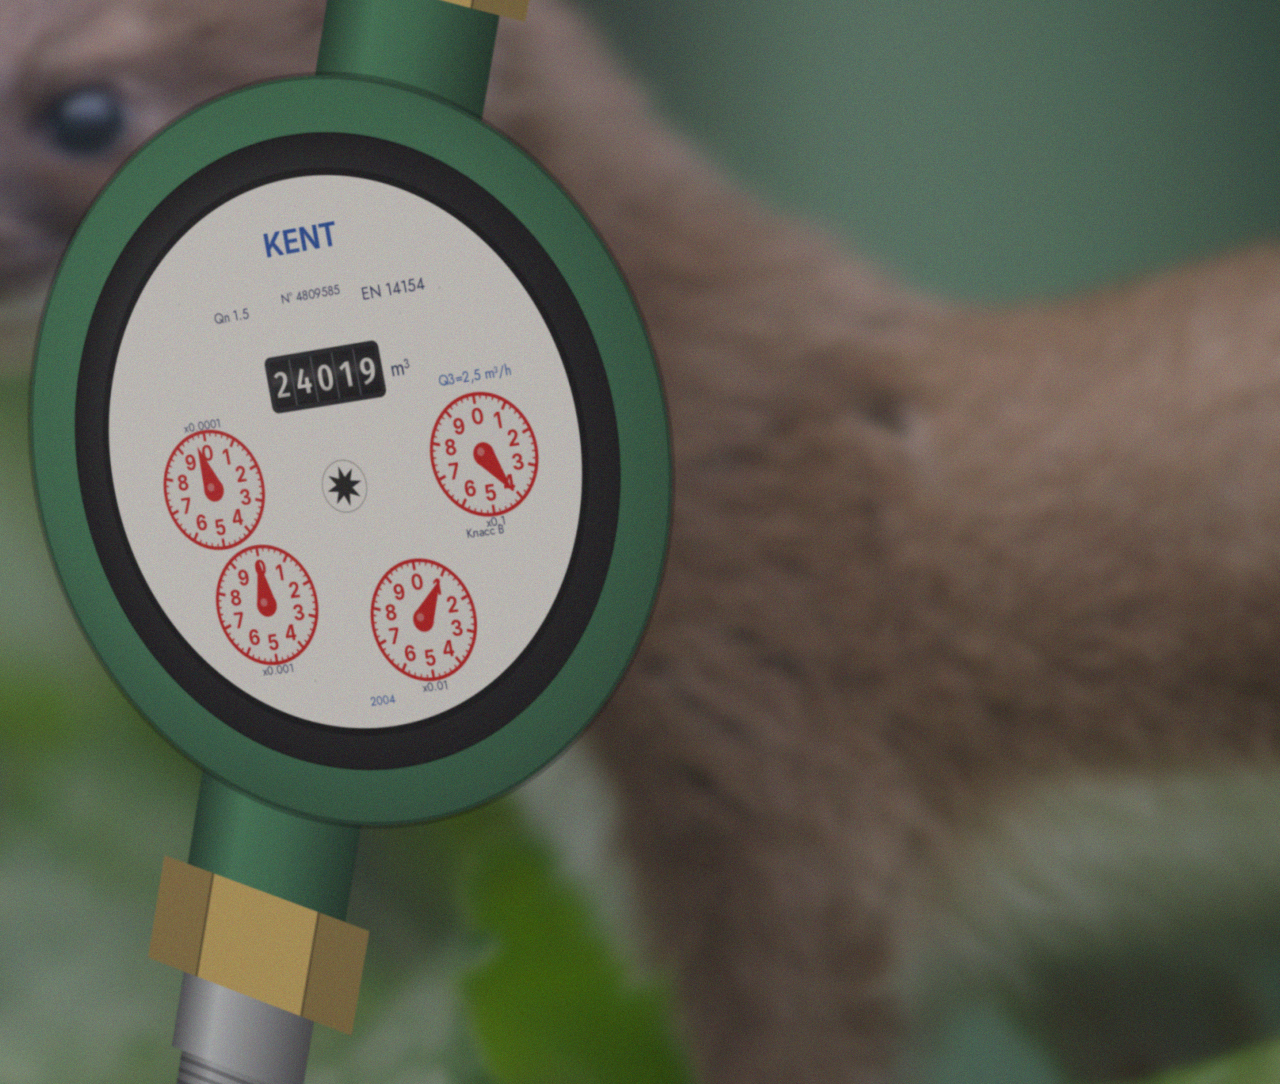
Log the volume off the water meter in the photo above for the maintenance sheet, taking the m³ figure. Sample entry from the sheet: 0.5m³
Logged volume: 24019.4099m³
